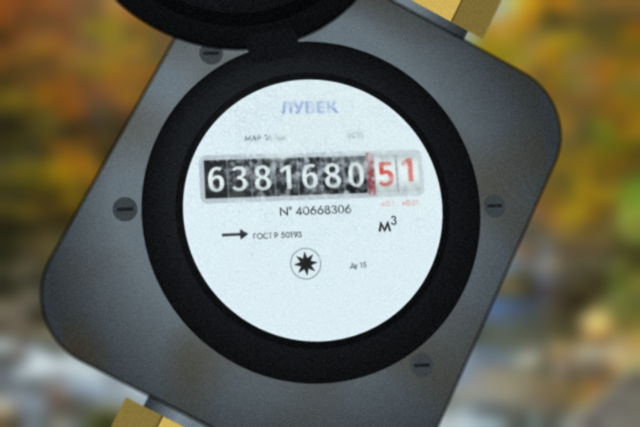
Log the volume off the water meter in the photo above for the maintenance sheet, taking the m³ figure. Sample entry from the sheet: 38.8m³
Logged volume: 6381680.51m³
